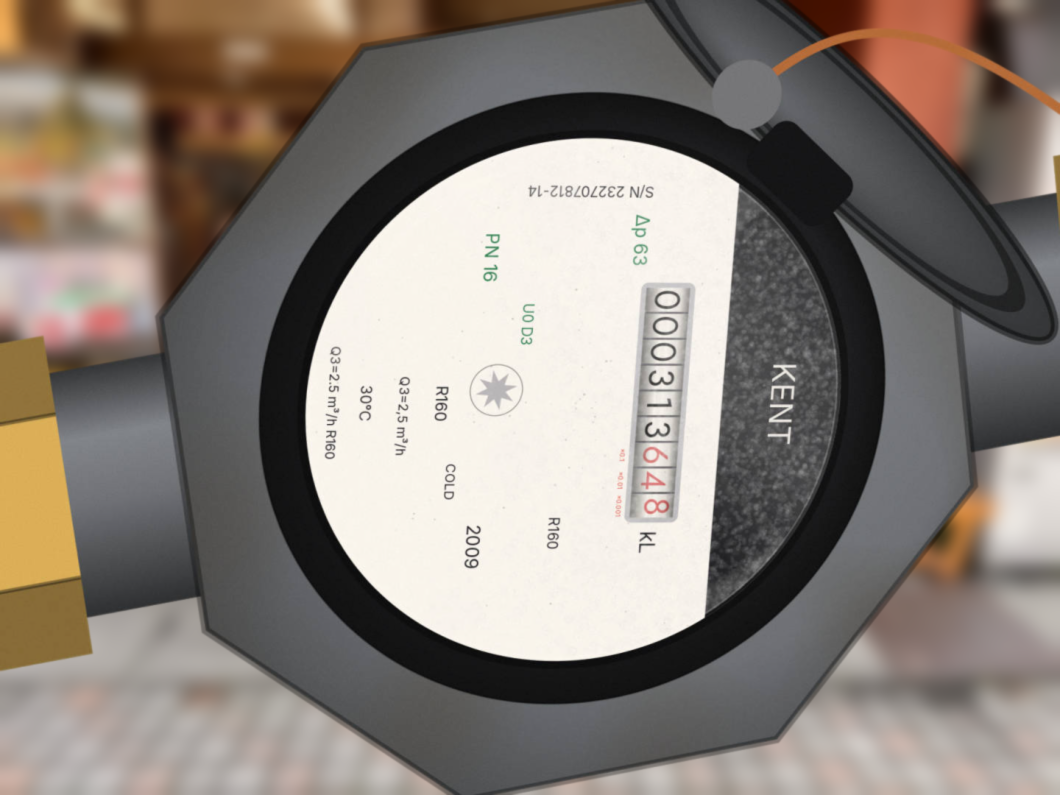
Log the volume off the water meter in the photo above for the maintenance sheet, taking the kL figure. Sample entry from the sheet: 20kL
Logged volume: 313.648kL
